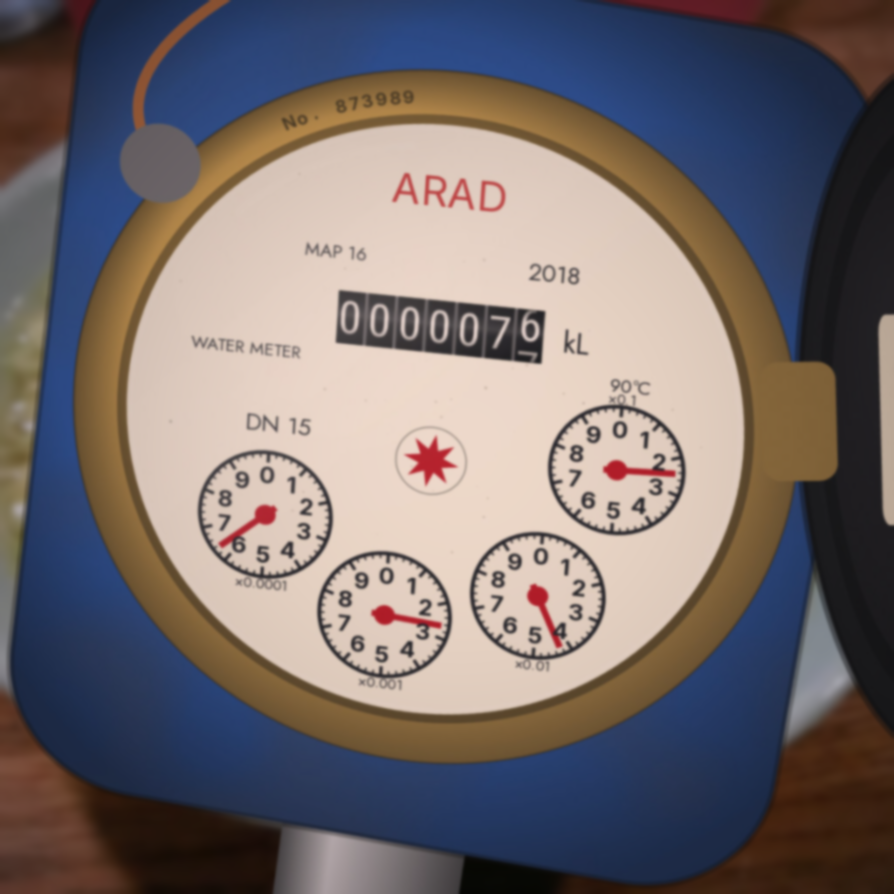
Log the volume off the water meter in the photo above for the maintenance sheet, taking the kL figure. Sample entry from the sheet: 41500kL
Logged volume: 76.2426kL
